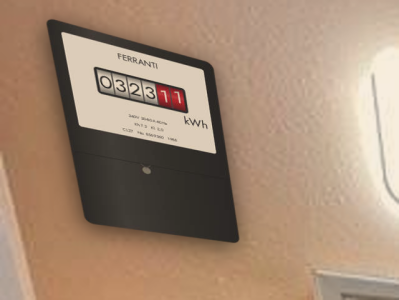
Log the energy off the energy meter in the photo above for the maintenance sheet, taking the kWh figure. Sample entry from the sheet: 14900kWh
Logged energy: 323.11kWh
